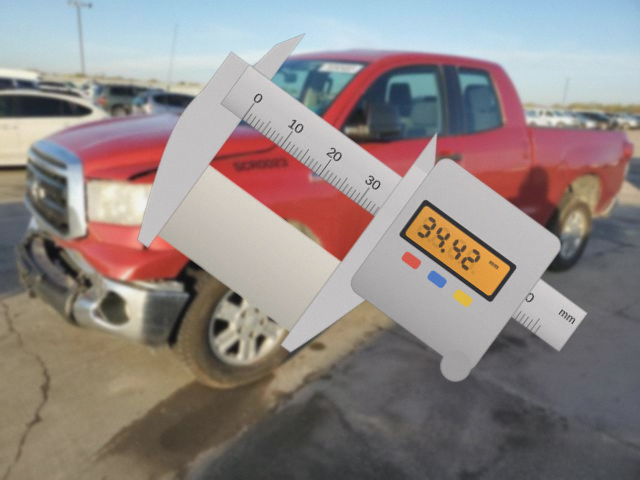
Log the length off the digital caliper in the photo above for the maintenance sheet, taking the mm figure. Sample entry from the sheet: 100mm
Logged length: 34.42mm
